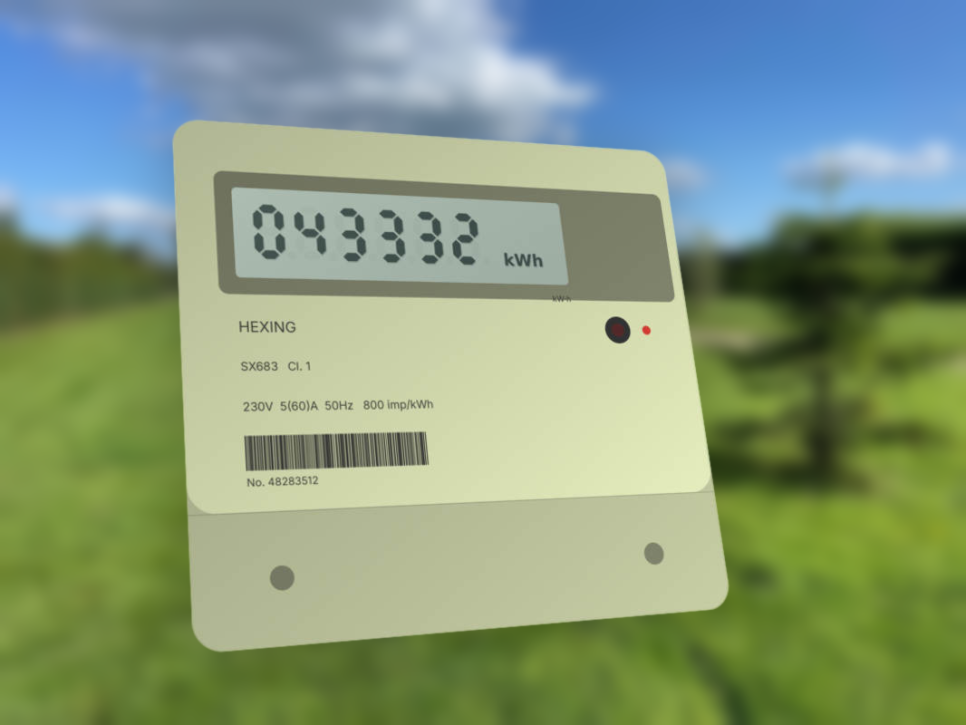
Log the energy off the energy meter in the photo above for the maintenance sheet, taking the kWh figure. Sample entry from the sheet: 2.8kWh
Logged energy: 43332kWh
